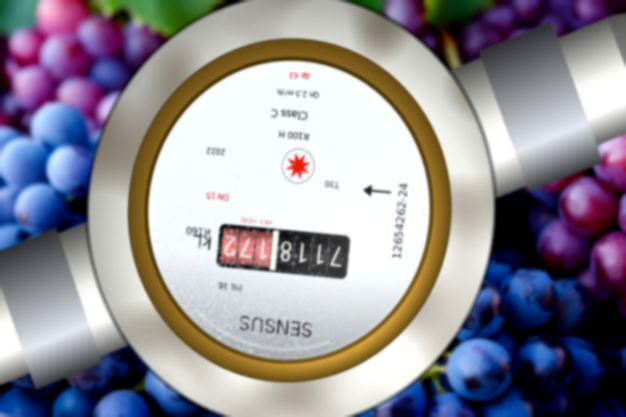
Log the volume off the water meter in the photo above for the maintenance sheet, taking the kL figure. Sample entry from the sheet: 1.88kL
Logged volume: 7118.172kL
